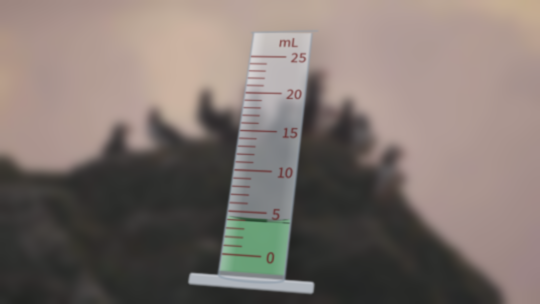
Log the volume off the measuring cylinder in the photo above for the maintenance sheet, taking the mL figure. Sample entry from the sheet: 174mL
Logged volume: 4mL
